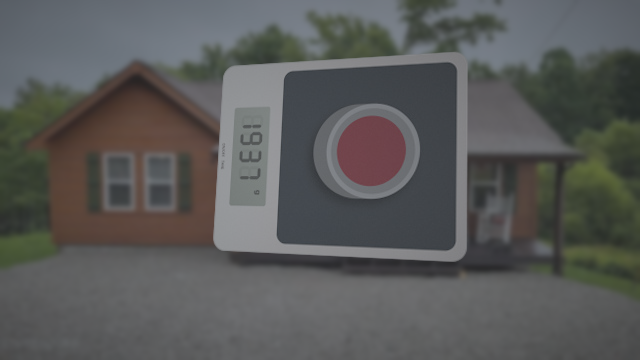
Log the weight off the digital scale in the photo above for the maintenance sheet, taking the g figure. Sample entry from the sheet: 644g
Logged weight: 1937g
